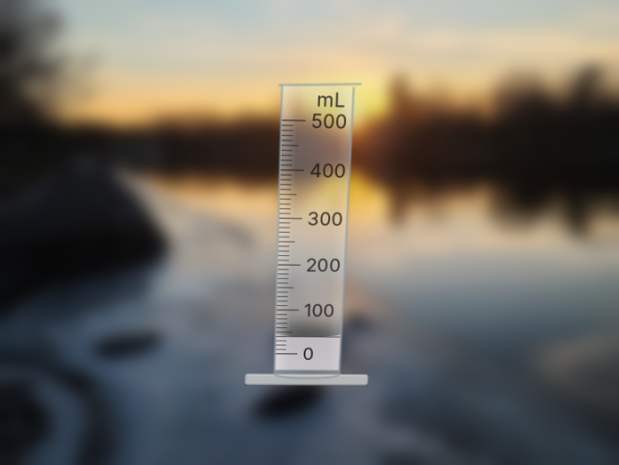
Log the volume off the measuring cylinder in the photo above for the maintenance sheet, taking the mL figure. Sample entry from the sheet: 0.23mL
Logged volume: 40mL
